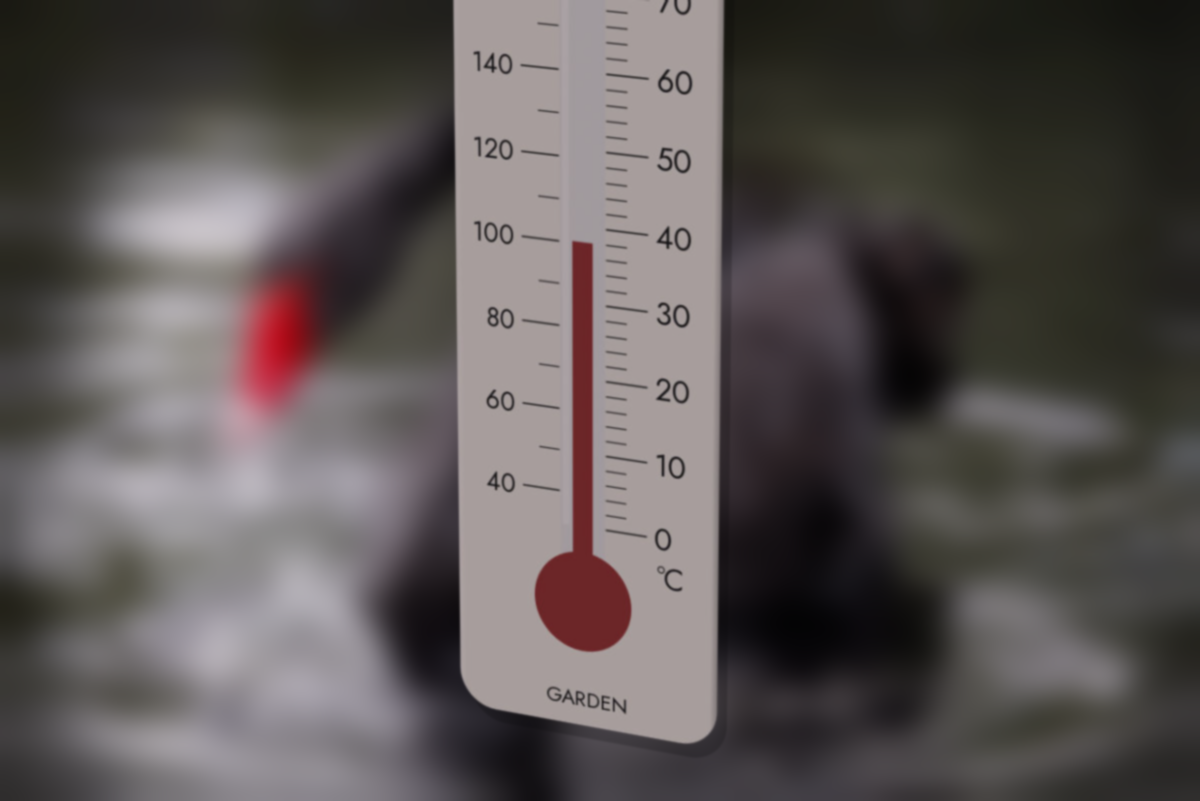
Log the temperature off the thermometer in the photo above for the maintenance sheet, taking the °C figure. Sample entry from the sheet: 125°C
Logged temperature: 38°C
